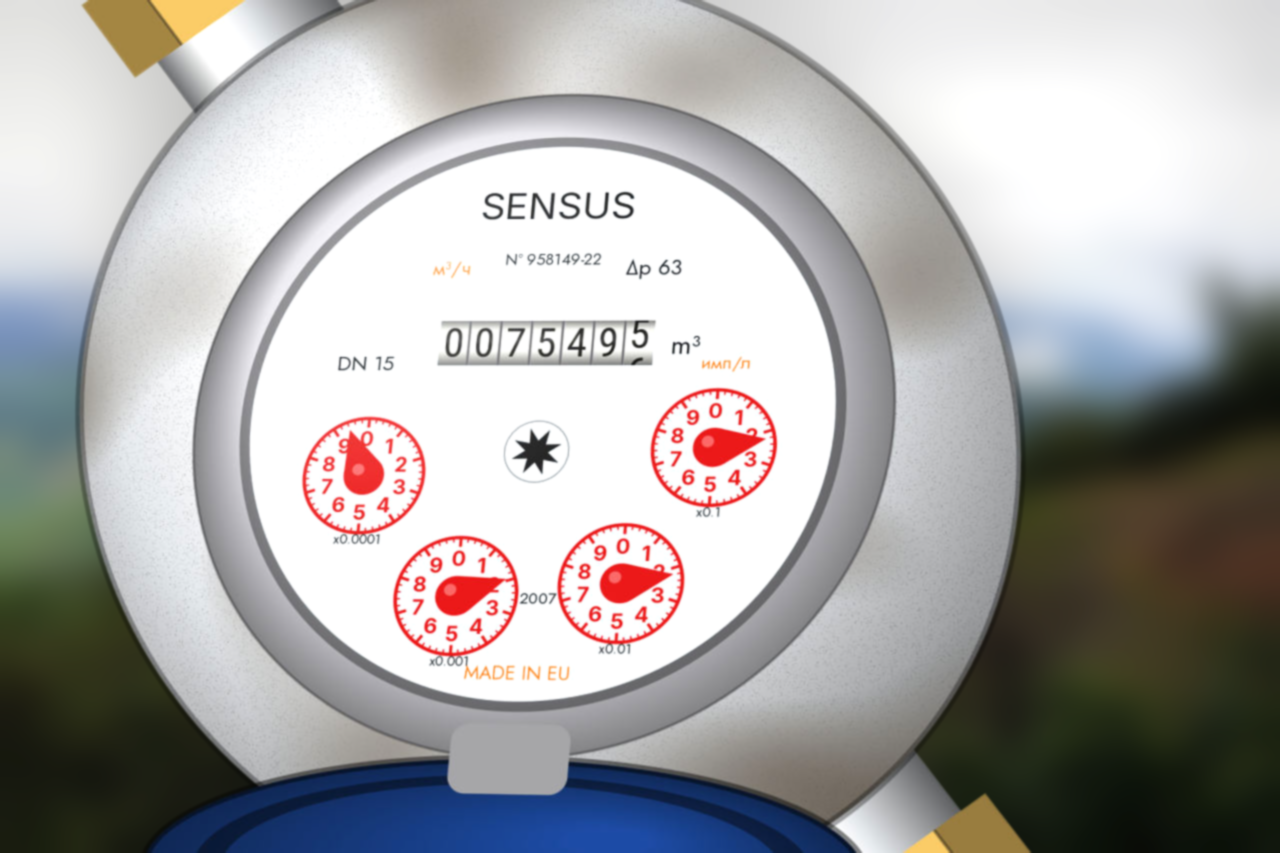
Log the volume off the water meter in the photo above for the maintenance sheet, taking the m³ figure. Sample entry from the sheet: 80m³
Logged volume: 75495.2219m³
